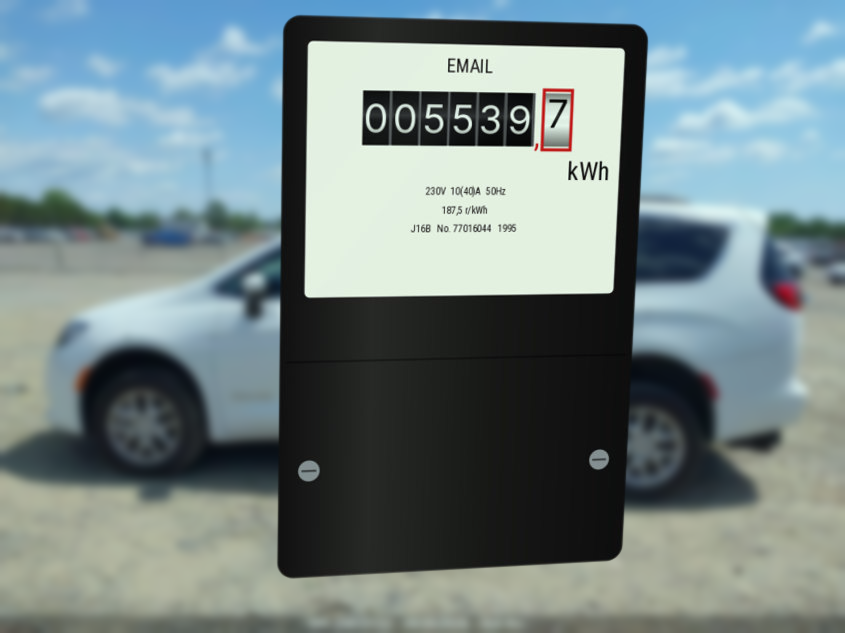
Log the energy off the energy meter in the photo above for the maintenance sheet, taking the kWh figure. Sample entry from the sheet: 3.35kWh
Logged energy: 5539.7kWh
